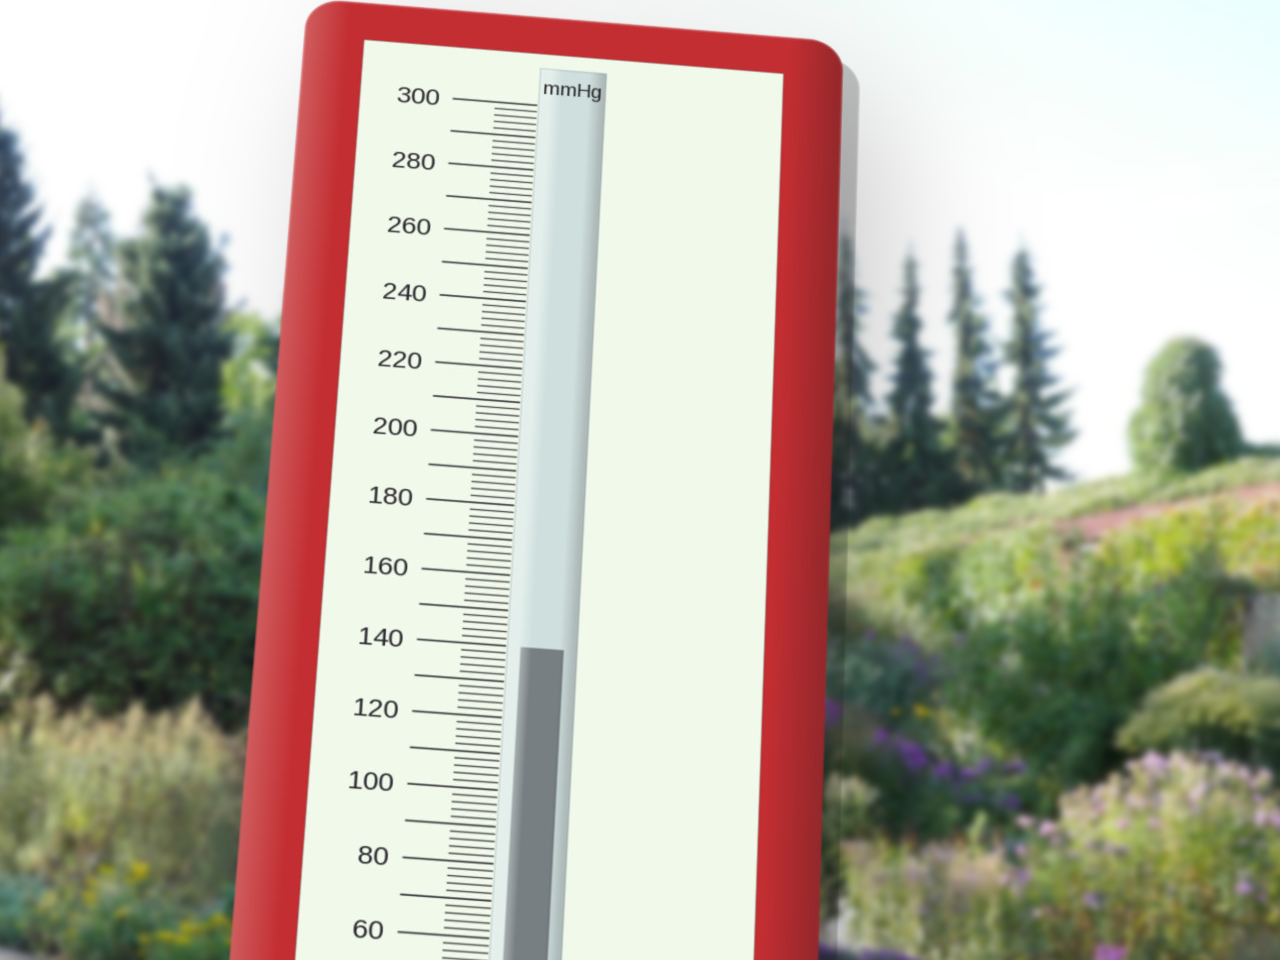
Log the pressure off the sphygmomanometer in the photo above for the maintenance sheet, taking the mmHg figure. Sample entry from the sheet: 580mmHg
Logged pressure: 140mmHg
